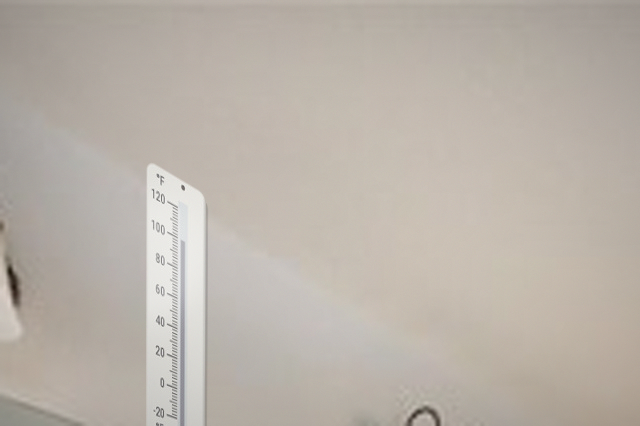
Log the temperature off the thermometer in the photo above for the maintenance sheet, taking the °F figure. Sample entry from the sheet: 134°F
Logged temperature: 100°F
